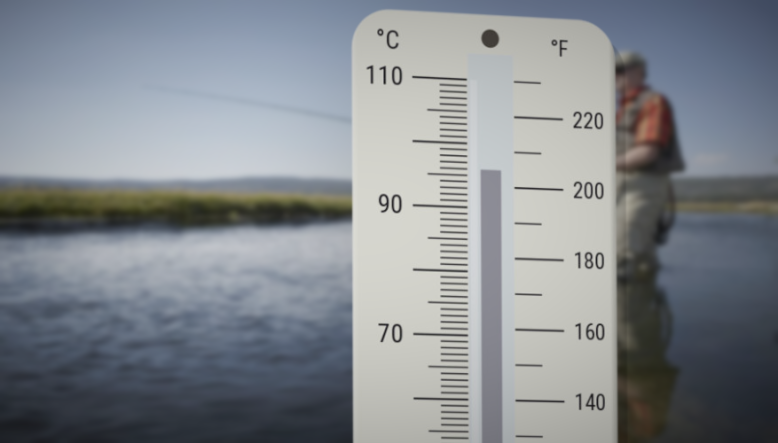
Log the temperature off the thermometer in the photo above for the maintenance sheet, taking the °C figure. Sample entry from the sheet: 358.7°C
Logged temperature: 96°C
